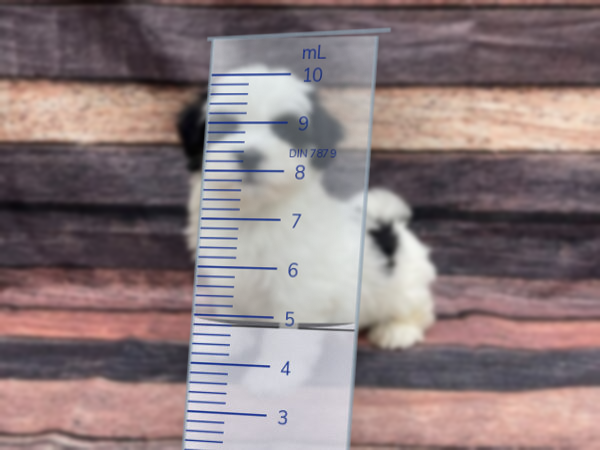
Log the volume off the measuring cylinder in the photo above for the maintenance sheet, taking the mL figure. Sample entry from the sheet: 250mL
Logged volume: 4.8mL
